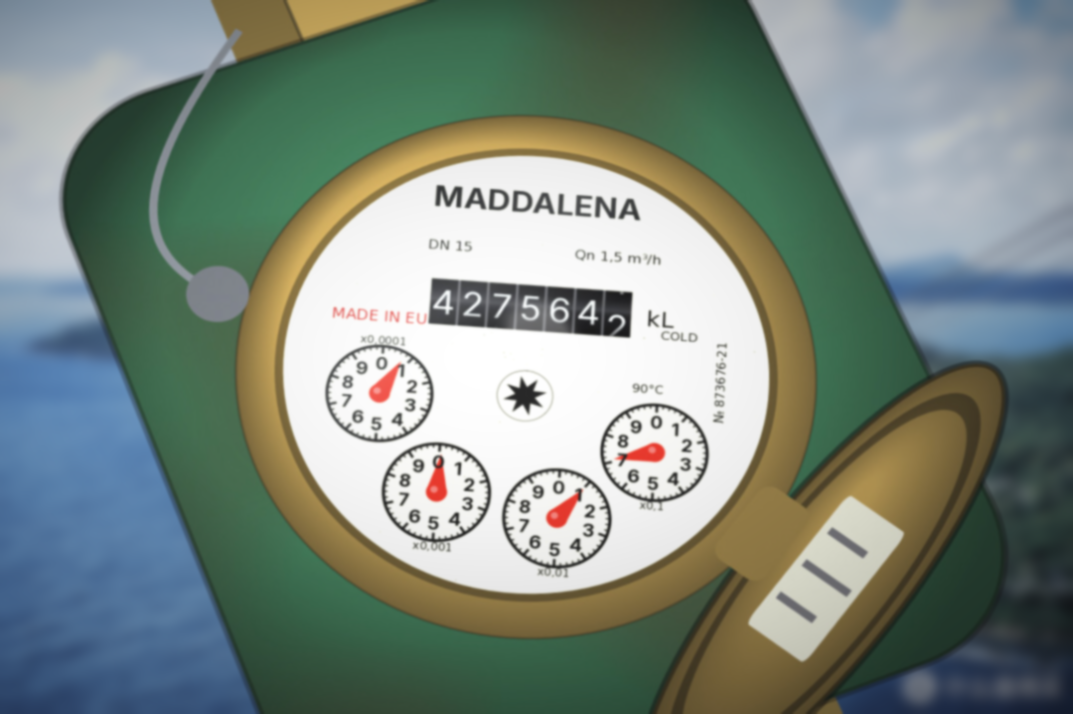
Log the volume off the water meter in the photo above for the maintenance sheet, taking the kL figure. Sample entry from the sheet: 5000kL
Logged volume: 4275641.7100kL
